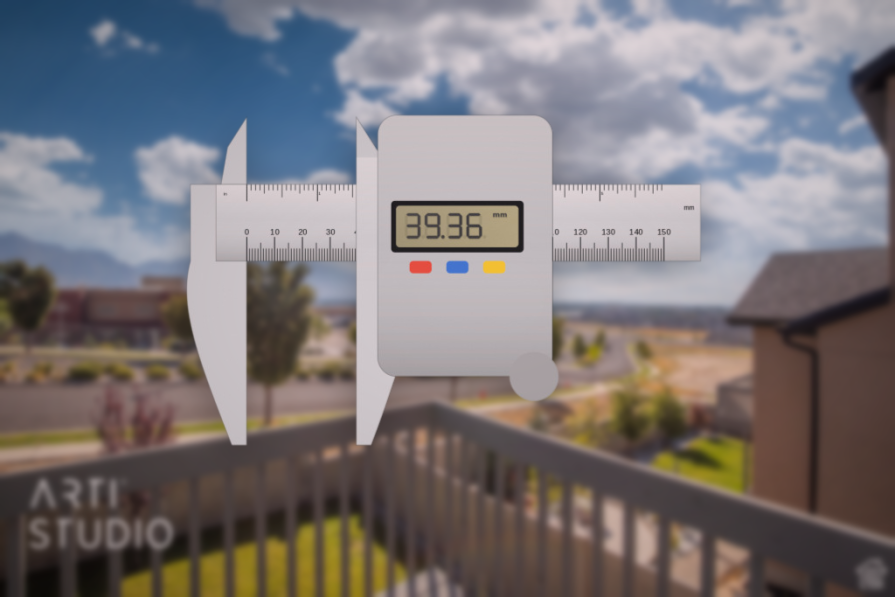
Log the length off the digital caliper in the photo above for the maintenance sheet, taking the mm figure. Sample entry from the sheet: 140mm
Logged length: 39.36mm
